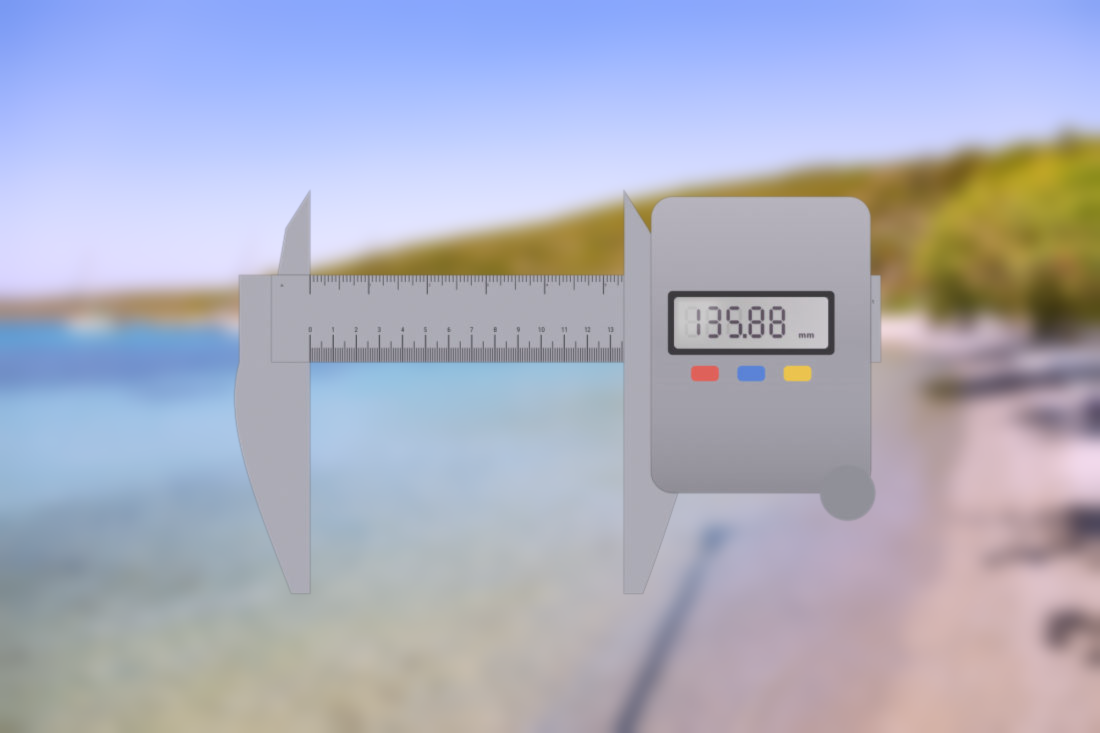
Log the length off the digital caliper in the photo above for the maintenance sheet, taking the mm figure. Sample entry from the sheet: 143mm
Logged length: 135.88mm
